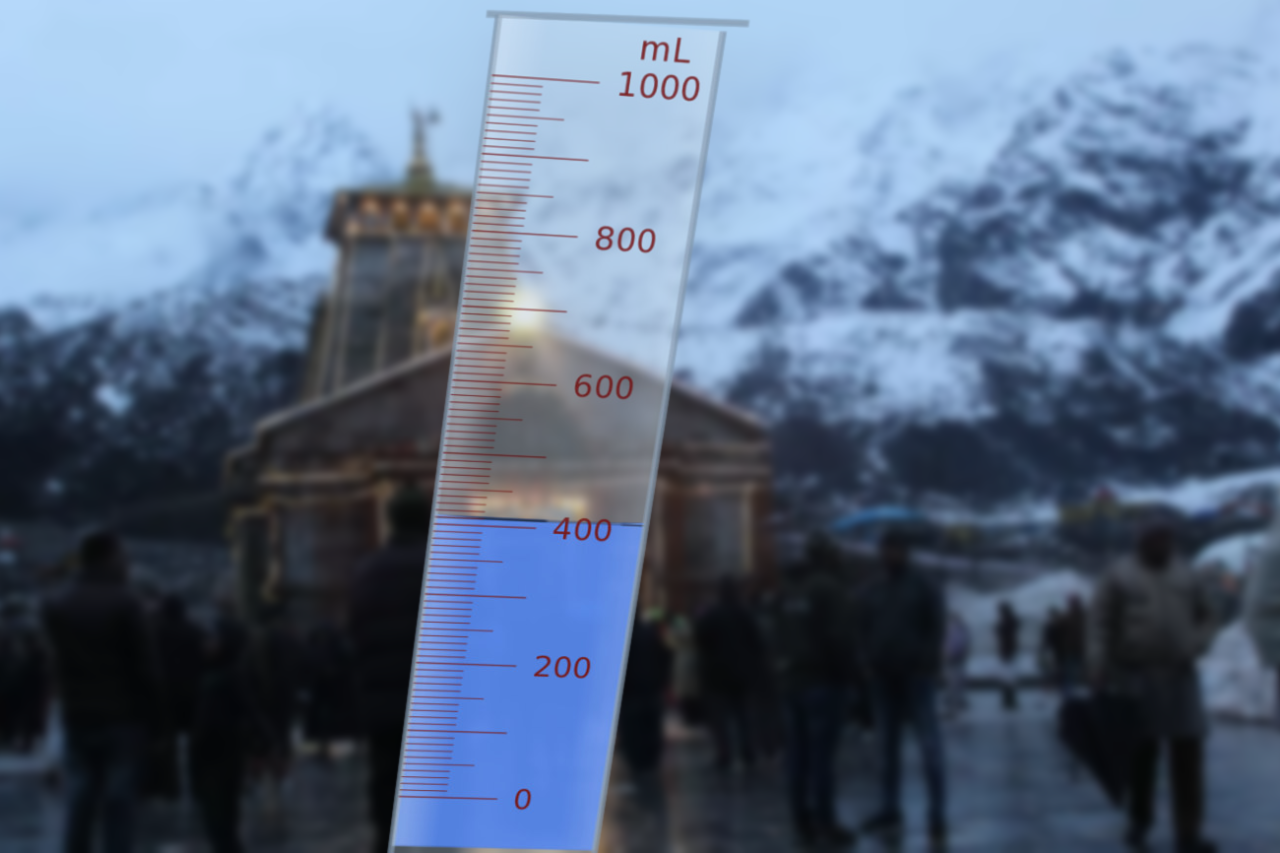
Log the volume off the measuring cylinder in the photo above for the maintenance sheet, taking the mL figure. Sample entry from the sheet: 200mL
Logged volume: 410mL
